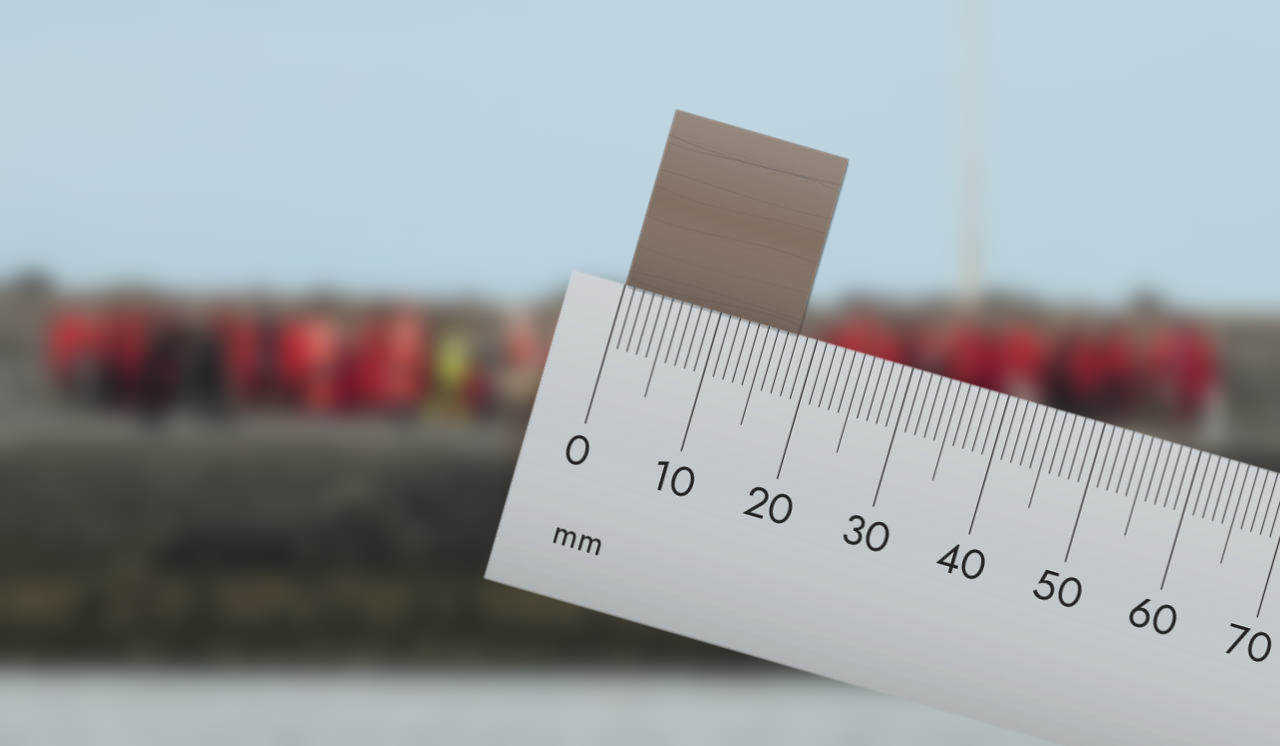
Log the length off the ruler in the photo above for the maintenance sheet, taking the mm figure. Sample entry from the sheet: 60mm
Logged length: 18mm
